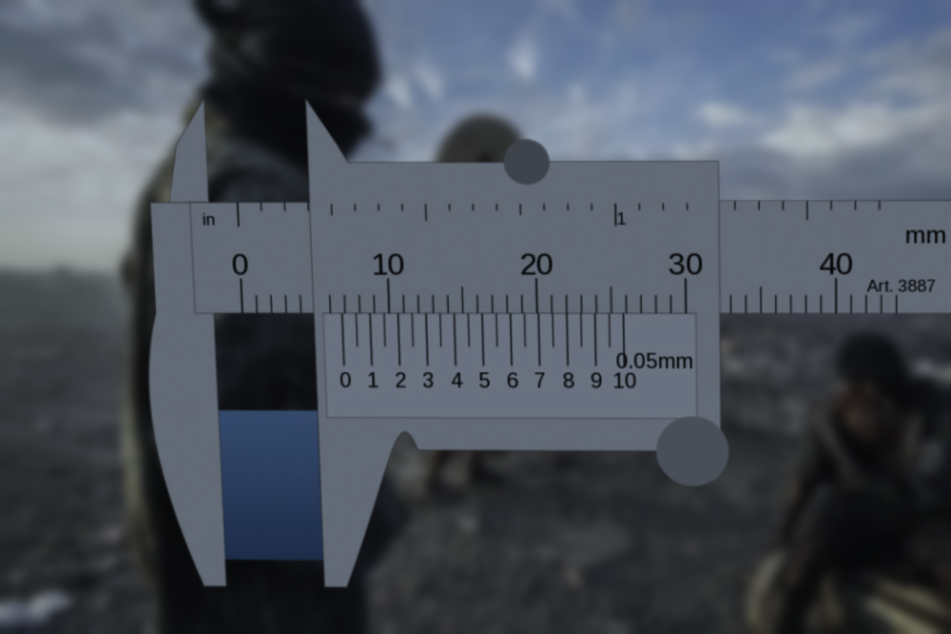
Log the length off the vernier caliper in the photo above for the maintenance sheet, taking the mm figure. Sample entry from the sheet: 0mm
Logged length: 6.8mm
